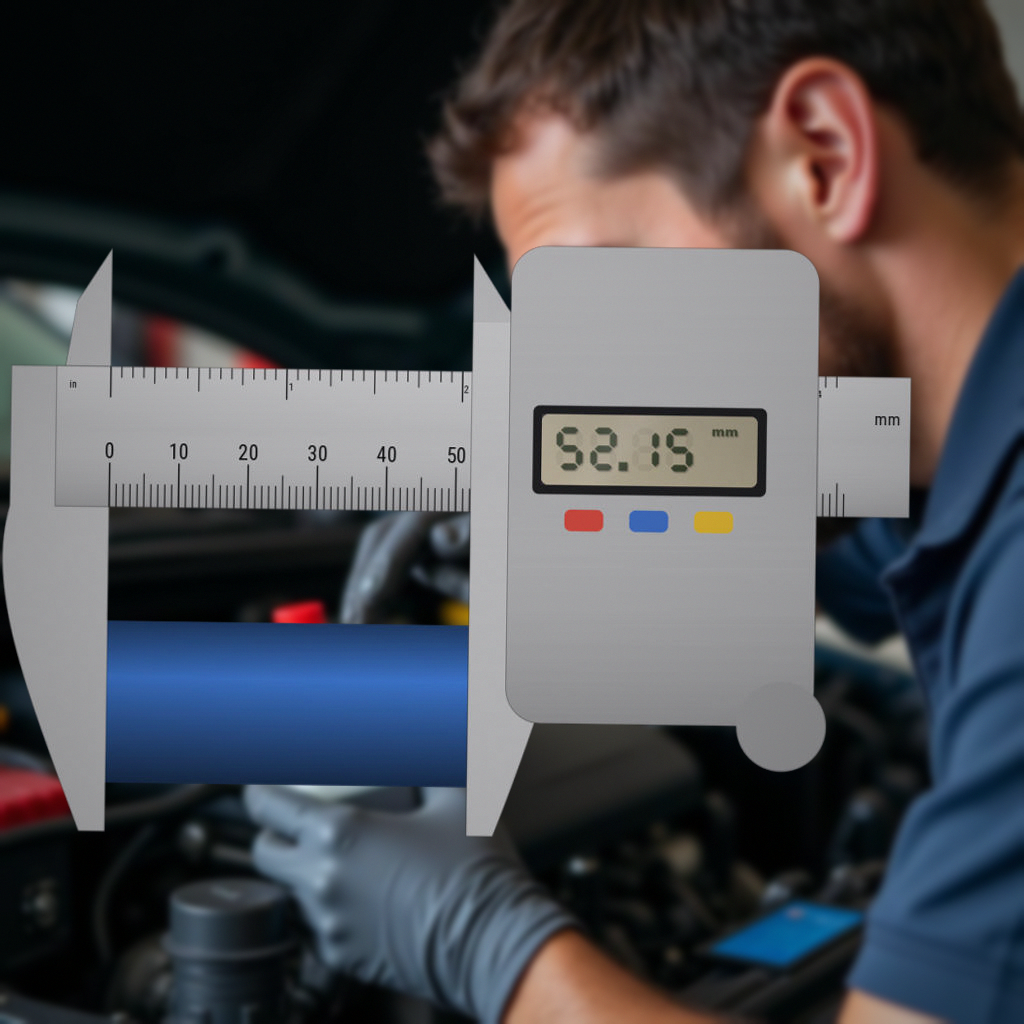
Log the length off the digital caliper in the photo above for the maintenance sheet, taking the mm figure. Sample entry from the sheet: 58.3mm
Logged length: 52.15mm
